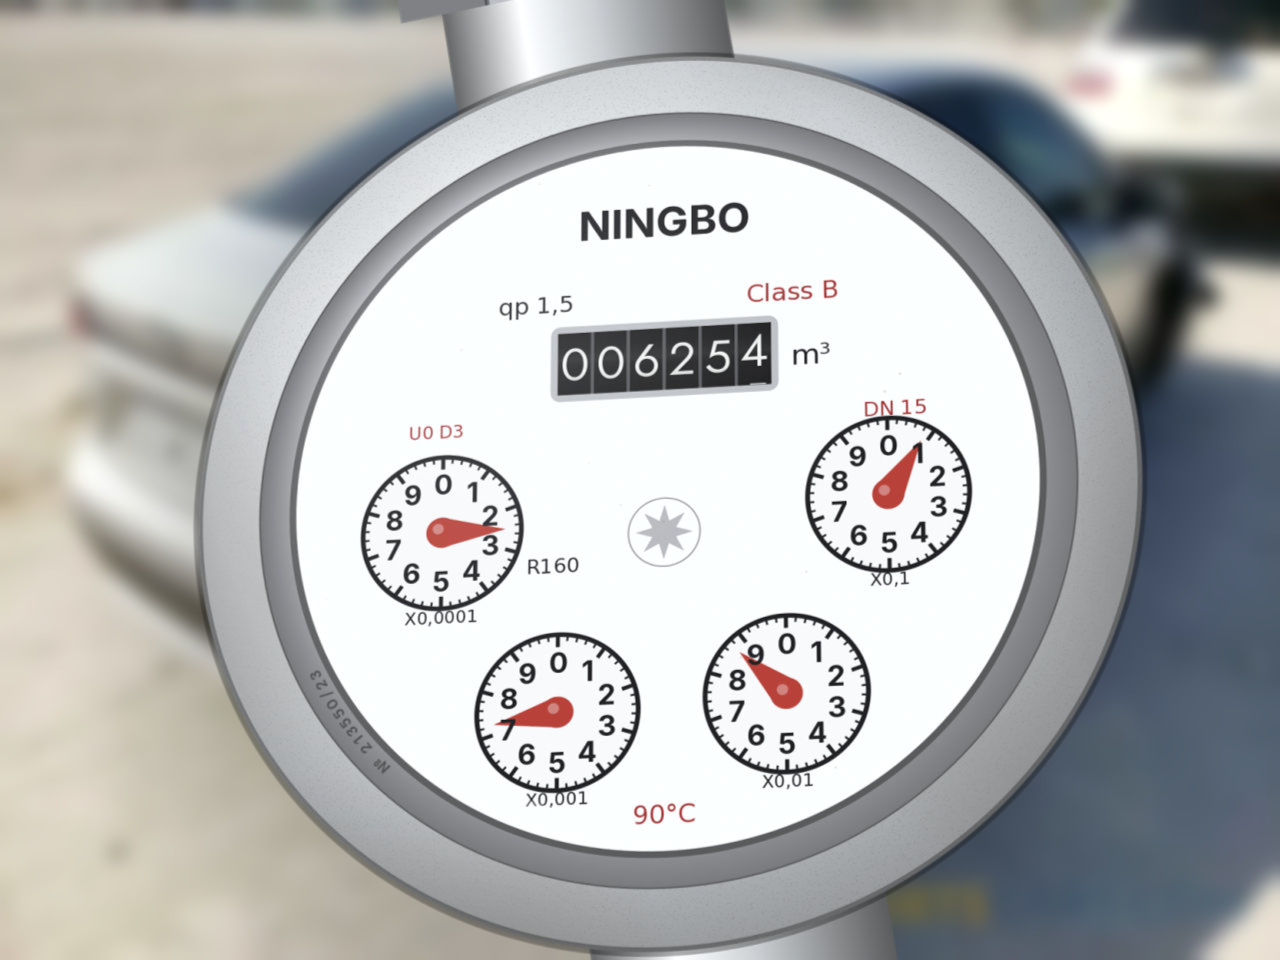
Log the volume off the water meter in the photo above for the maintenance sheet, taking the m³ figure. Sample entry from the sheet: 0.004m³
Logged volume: 6254.0872m³
